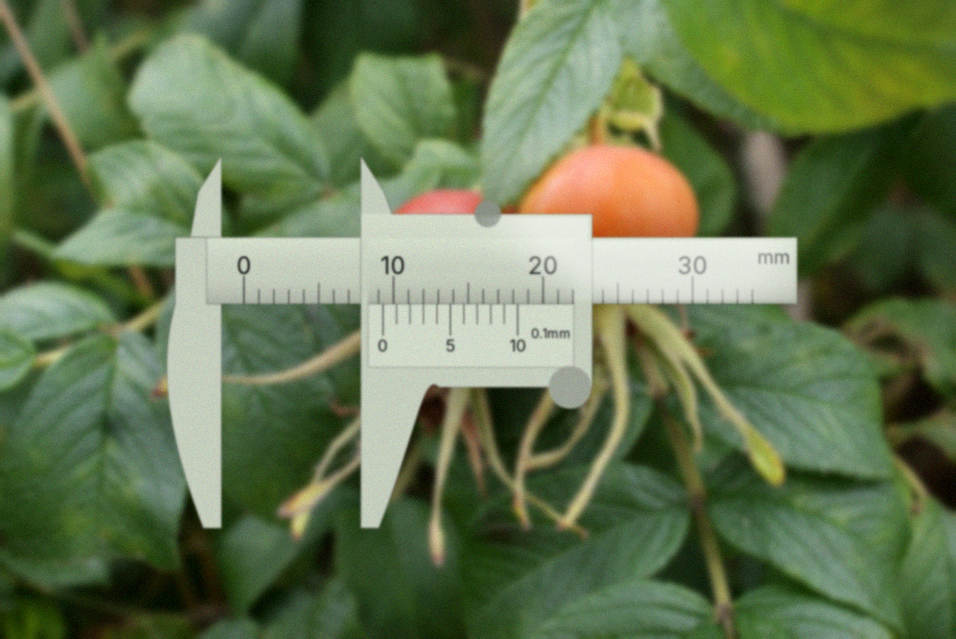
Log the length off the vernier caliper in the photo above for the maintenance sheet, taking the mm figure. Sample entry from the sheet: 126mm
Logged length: 9.3mm
